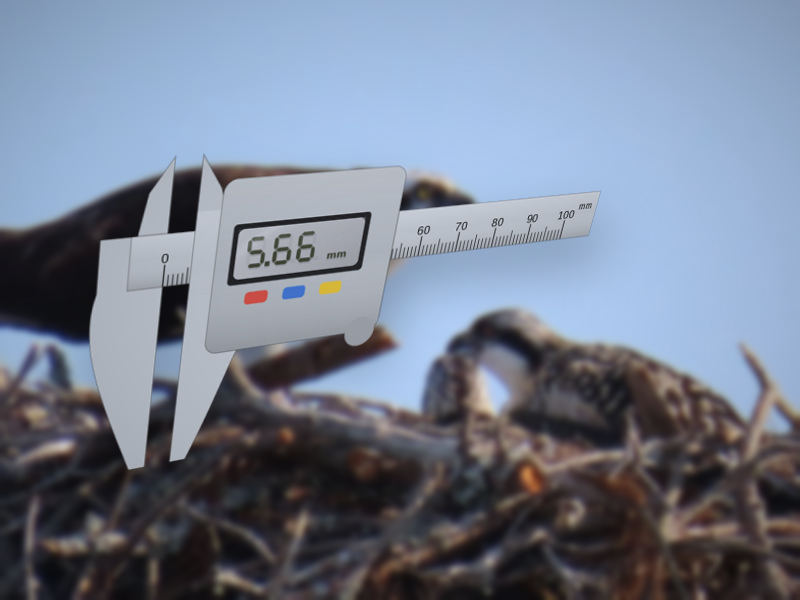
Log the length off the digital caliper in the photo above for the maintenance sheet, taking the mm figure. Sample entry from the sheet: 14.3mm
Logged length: 5.66mm
